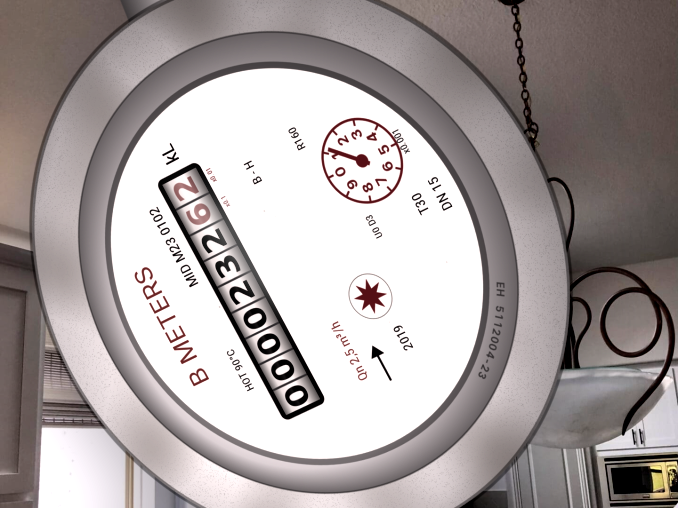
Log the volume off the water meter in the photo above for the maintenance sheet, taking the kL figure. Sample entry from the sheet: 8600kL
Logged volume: 232.621kL
